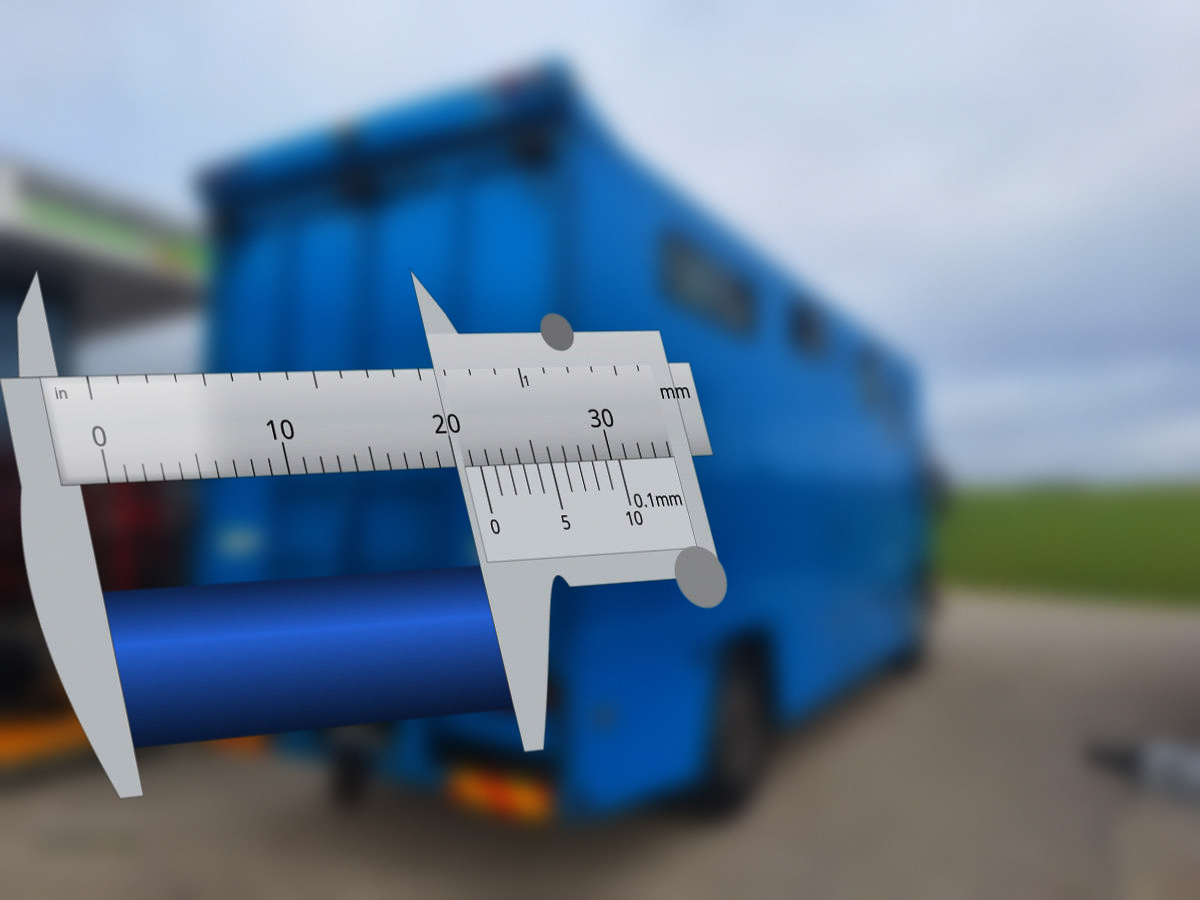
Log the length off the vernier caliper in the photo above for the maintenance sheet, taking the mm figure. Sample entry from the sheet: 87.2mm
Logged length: 21.5mm
